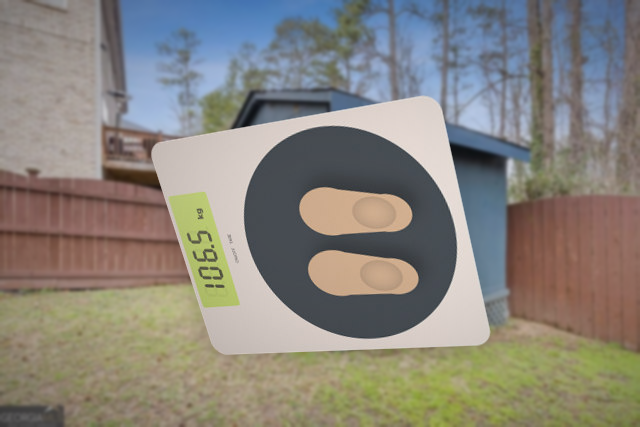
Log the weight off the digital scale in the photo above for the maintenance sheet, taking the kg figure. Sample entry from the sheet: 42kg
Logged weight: 106.5kg
